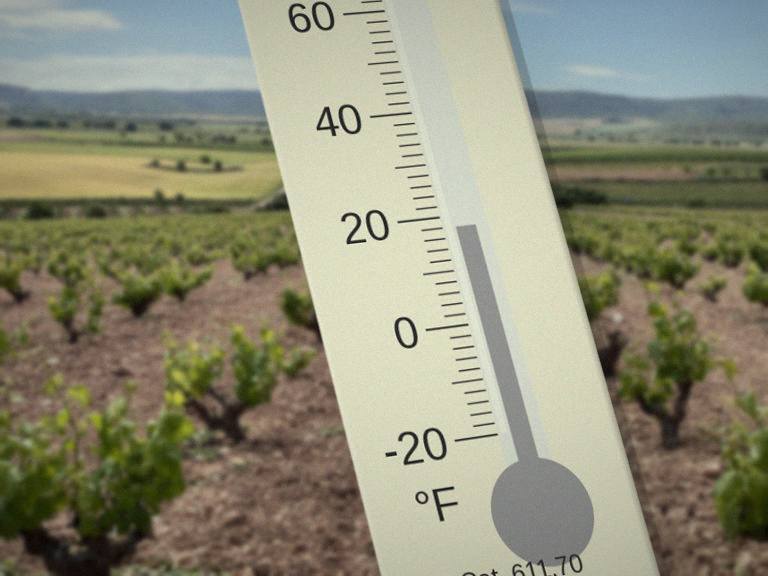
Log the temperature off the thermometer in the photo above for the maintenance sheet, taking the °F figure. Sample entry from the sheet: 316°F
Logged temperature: 18°F
